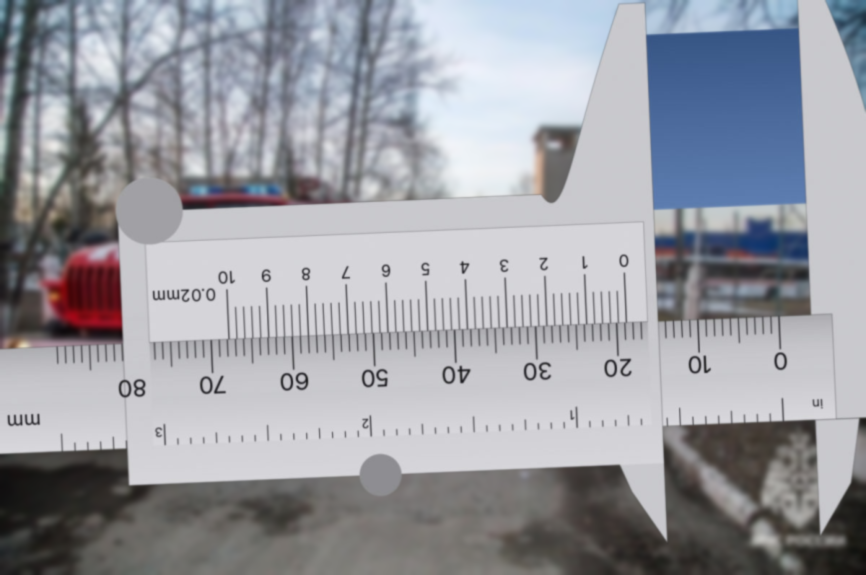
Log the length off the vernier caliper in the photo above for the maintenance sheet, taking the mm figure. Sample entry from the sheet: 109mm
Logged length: 18.8mm
